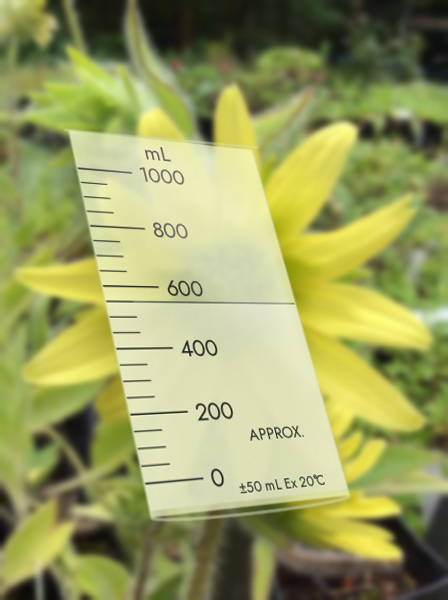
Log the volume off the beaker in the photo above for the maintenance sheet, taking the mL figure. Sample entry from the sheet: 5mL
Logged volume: 550mL
